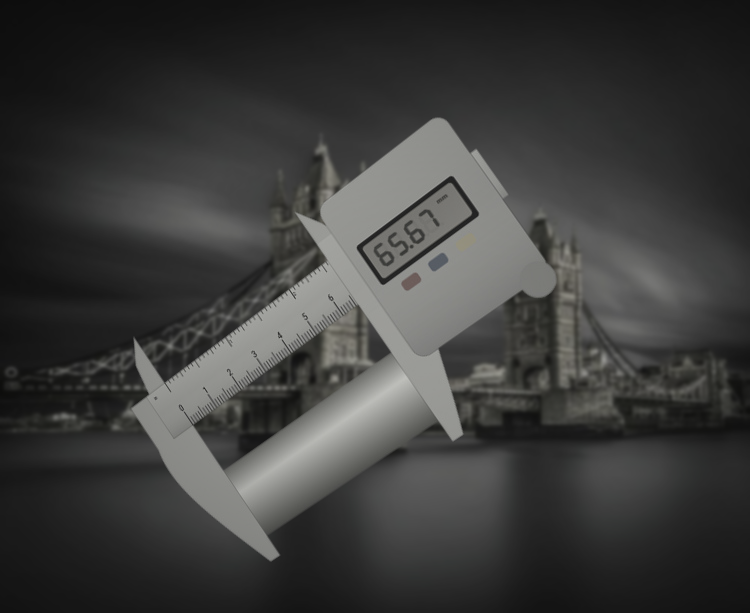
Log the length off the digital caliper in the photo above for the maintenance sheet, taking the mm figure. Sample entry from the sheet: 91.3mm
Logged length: 65.67mm
